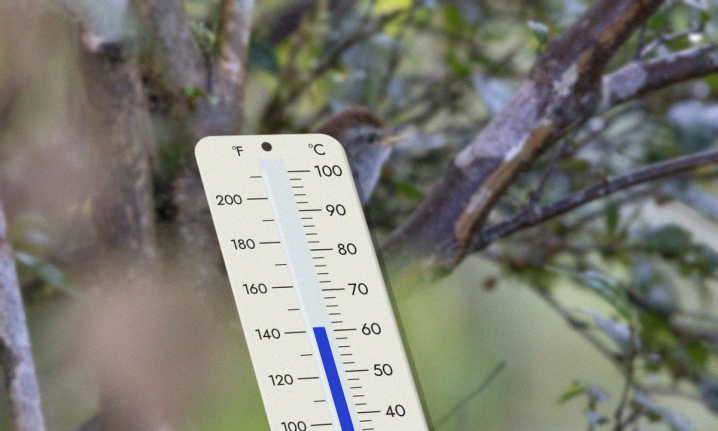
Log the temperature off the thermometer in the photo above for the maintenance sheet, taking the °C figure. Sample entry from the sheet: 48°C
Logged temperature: 61°C
